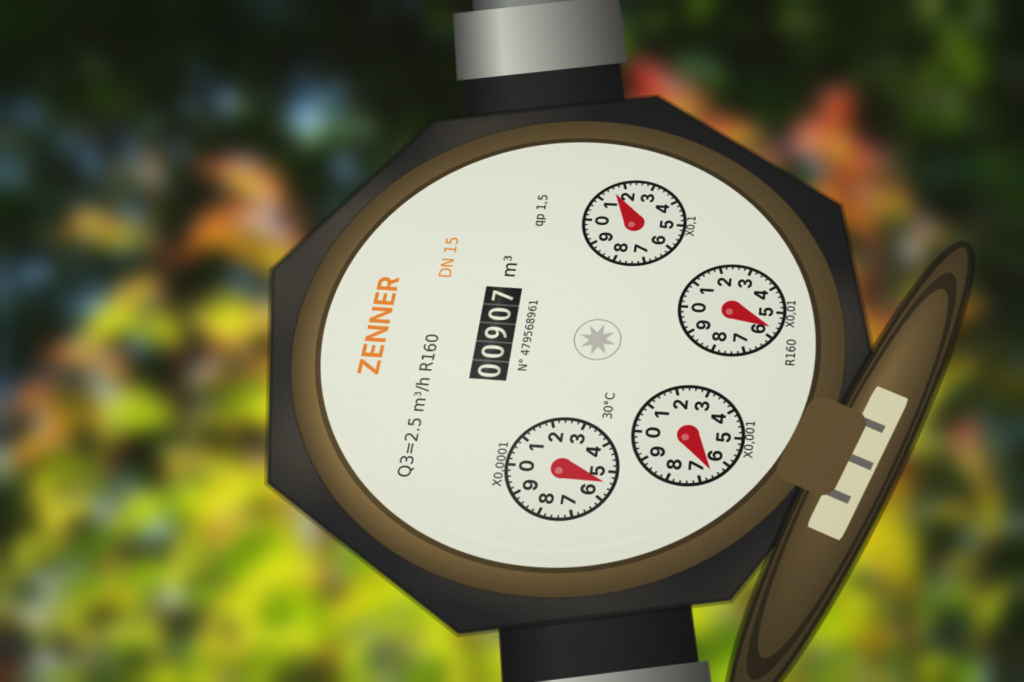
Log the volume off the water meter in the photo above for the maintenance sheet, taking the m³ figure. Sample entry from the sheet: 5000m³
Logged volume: 907.1565m³
